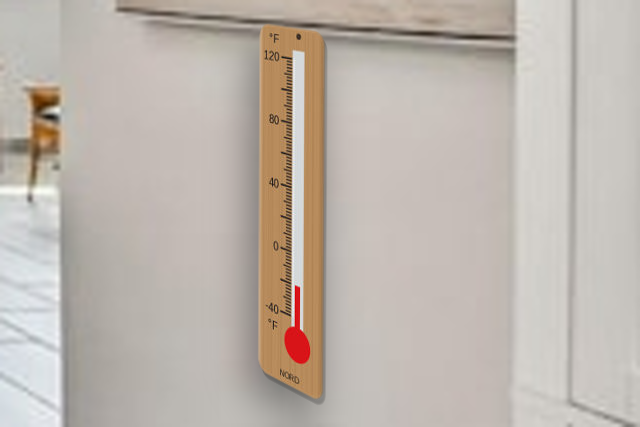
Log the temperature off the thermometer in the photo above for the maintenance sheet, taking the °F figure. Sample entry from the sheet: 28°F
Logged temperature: -20°F
